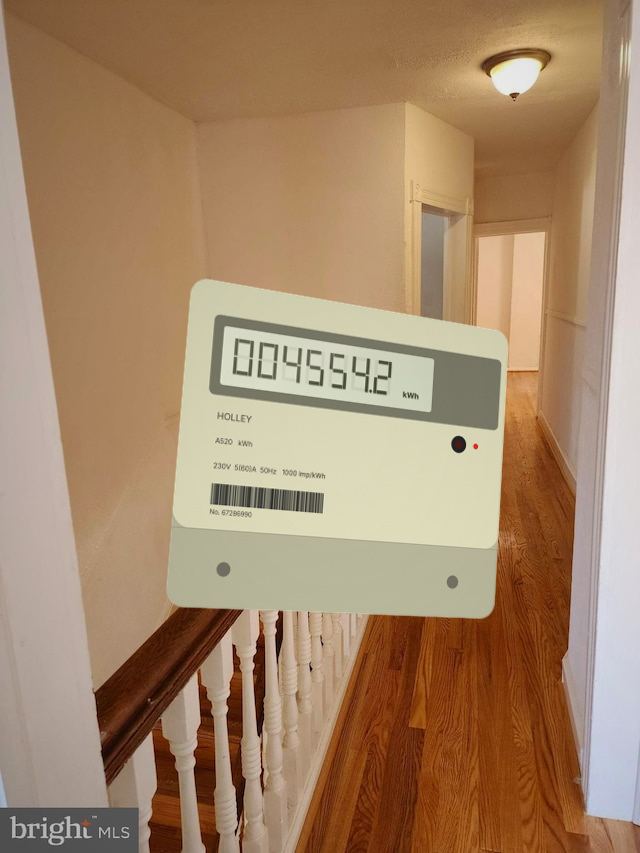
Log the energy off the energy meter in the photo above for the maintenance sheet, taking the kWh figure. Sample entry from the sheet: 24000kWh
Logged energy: 4554.2kWh
